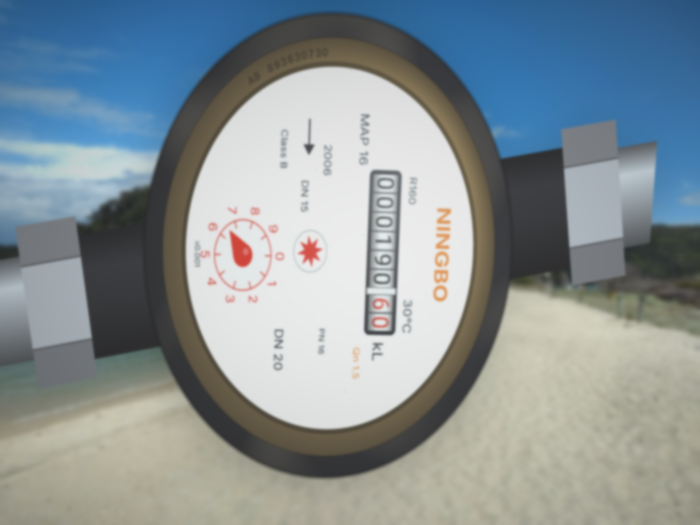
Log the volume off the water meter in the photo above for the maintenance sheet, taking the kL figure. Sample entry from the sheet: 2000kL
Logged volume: 190.606kL
